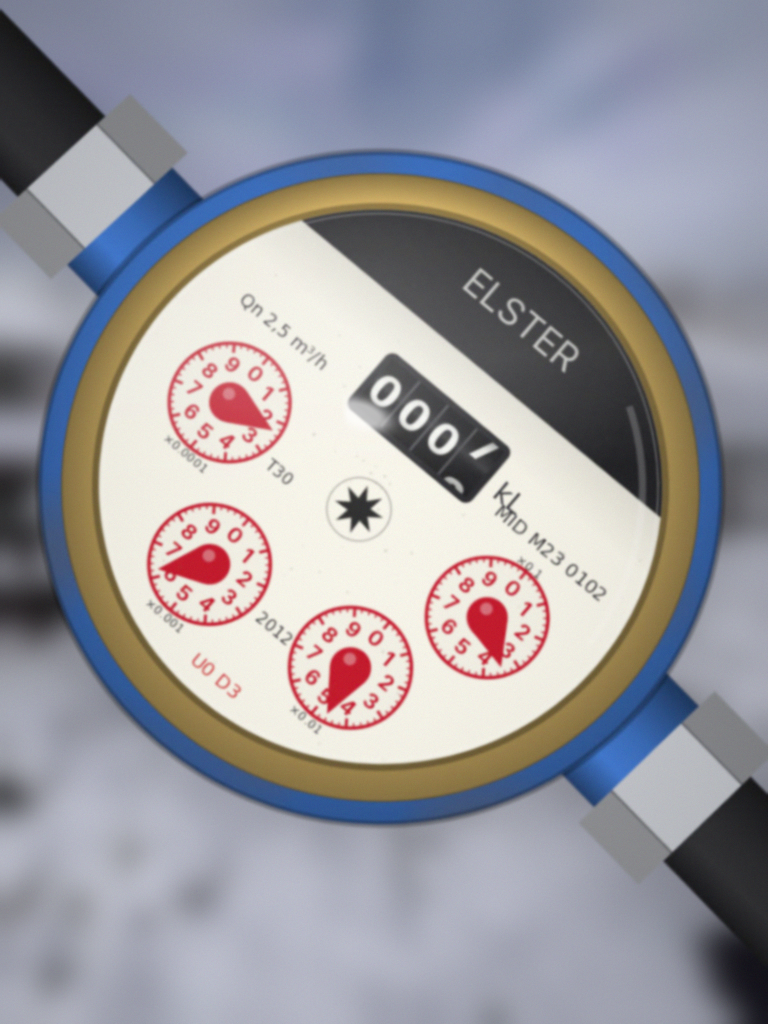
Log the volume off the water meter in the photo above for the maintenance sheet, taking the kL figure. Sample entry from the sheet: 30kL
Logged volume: 7.3462kL
